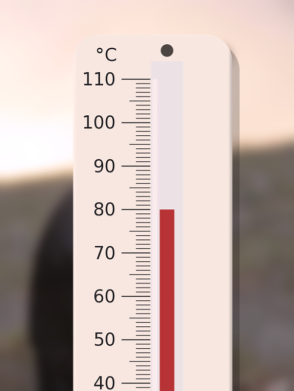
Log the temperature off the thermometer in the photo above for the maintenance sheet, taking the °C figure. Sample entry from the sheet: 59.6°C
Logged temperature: 80°C
